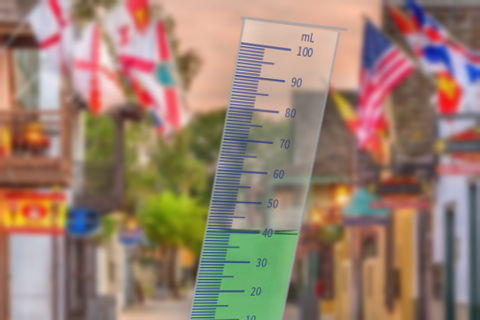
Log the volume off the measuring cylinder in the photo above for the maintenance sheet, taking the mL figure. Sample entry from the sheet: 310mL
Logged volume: 40mL
